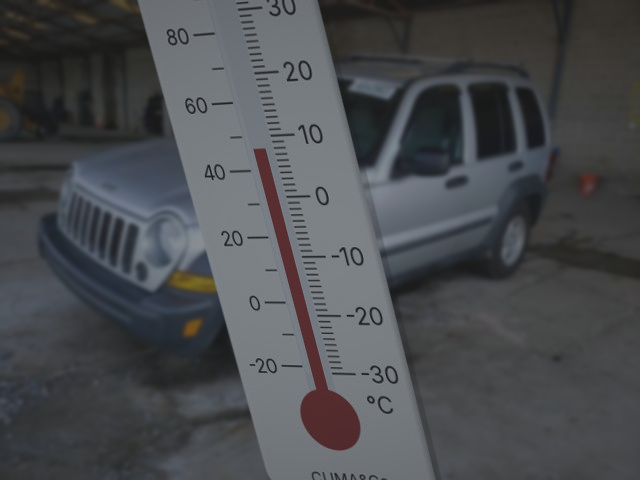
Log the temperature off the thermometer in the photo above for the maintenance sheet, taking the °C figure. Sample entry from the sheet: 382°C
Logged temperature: 8°C
